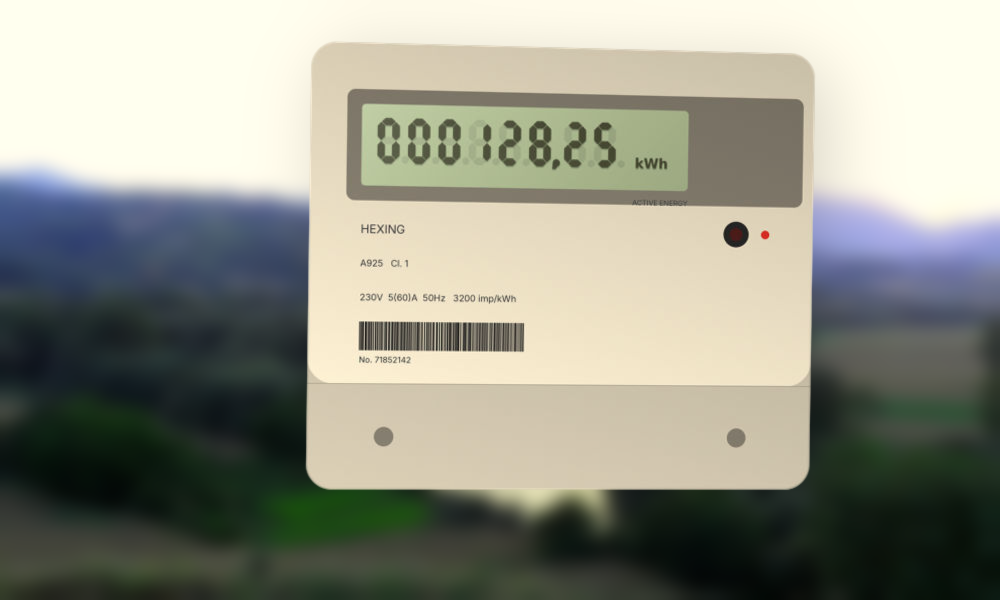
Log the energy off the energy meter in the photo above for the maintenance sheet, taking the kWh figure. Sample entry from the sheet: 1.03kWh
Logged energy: 128.25kWh
